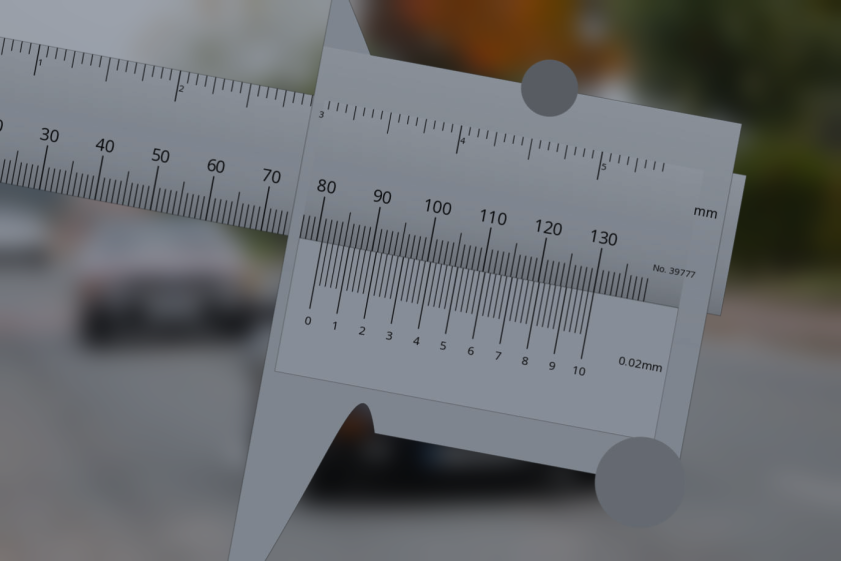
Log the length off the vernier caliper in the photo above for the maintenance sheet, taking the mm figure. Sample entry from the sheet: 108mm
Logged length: 81.0mm
